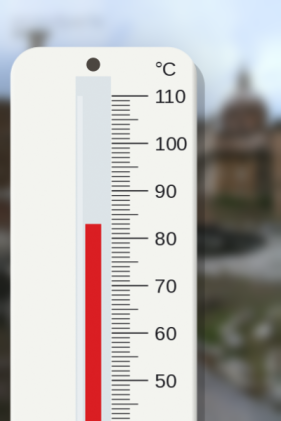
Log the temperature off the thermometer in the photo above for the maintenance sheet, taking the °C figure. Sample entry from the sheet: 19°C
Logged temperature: 83°C
